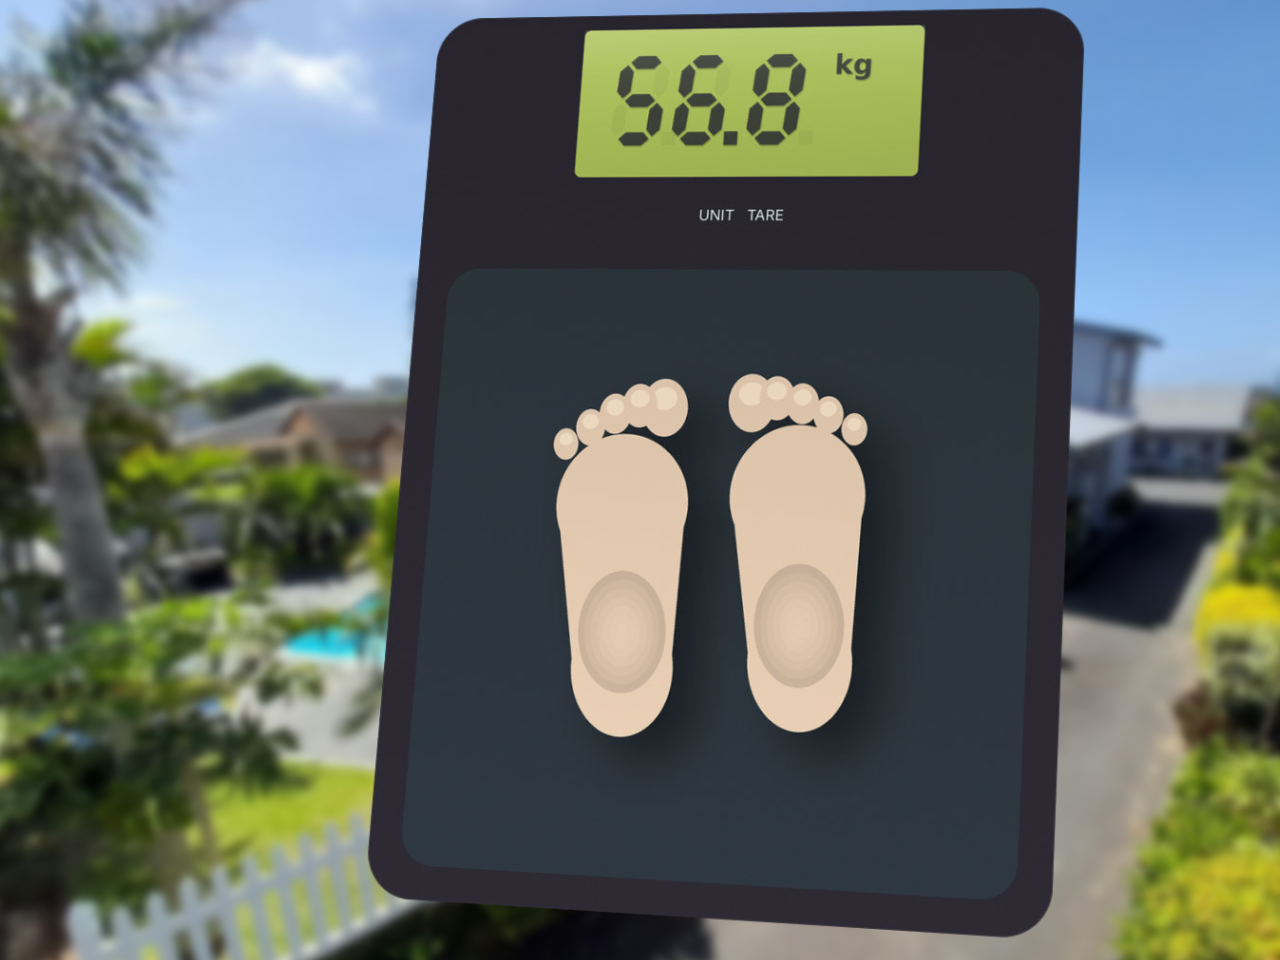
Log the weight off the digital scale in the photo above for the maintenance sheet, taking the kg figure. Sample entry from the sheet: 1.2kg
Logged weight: 56.8kg
